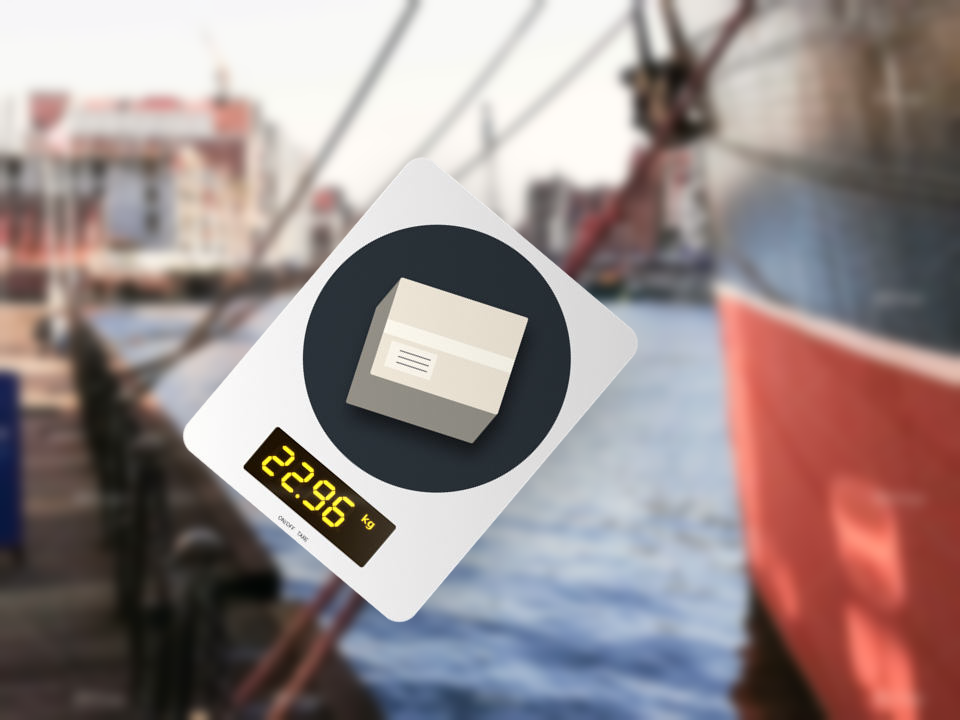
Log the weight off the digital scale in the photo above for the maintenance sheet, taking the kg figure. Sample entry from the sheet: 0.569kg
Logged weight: 22.96kg
